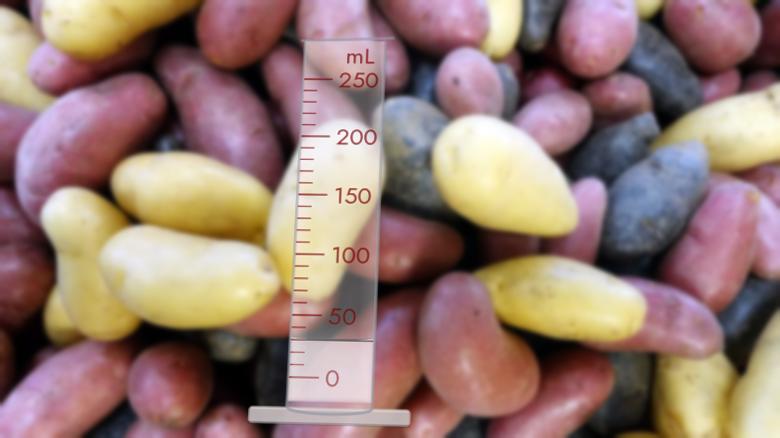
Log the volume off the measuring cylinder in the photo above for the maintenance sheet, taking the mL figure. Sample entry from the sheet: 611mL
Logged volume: 30mL
